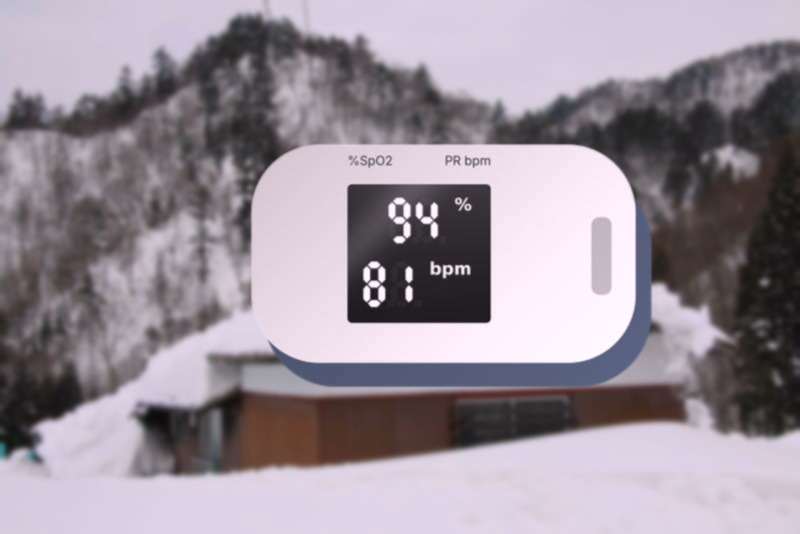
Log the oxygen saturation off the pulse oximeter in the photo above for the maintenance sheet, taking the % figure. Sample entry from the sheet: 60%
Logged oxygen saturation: 94%
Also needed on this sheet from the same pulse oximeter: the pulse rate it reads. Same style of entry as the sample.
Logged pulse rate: 81bpm
